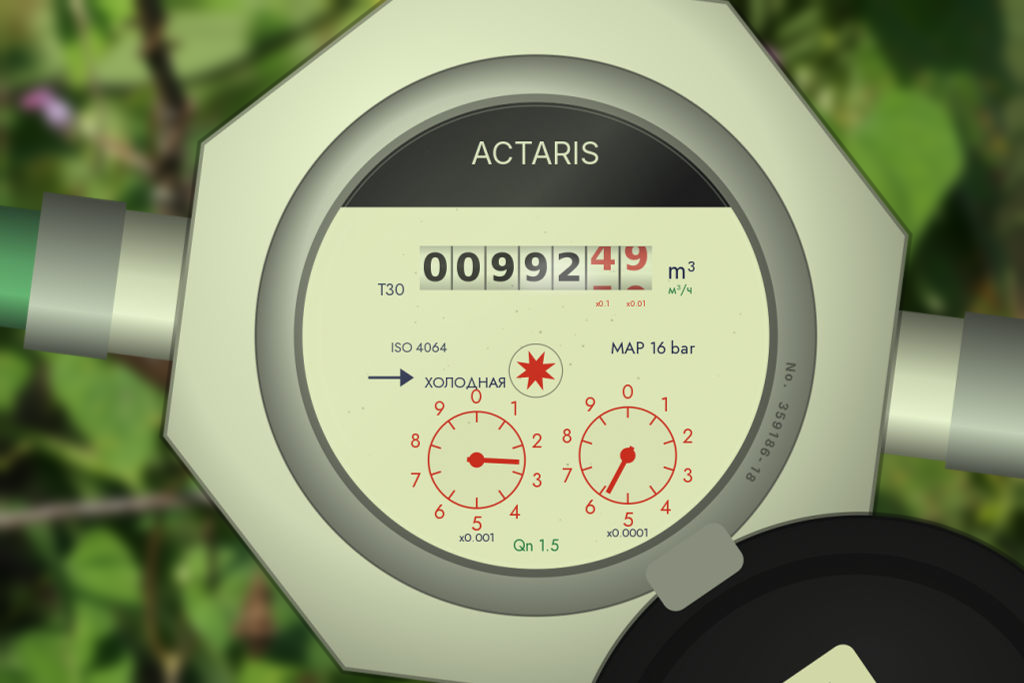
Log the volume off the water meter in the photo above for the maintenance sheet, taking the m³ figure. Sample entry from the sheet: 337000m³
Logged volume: 992.4925m³
